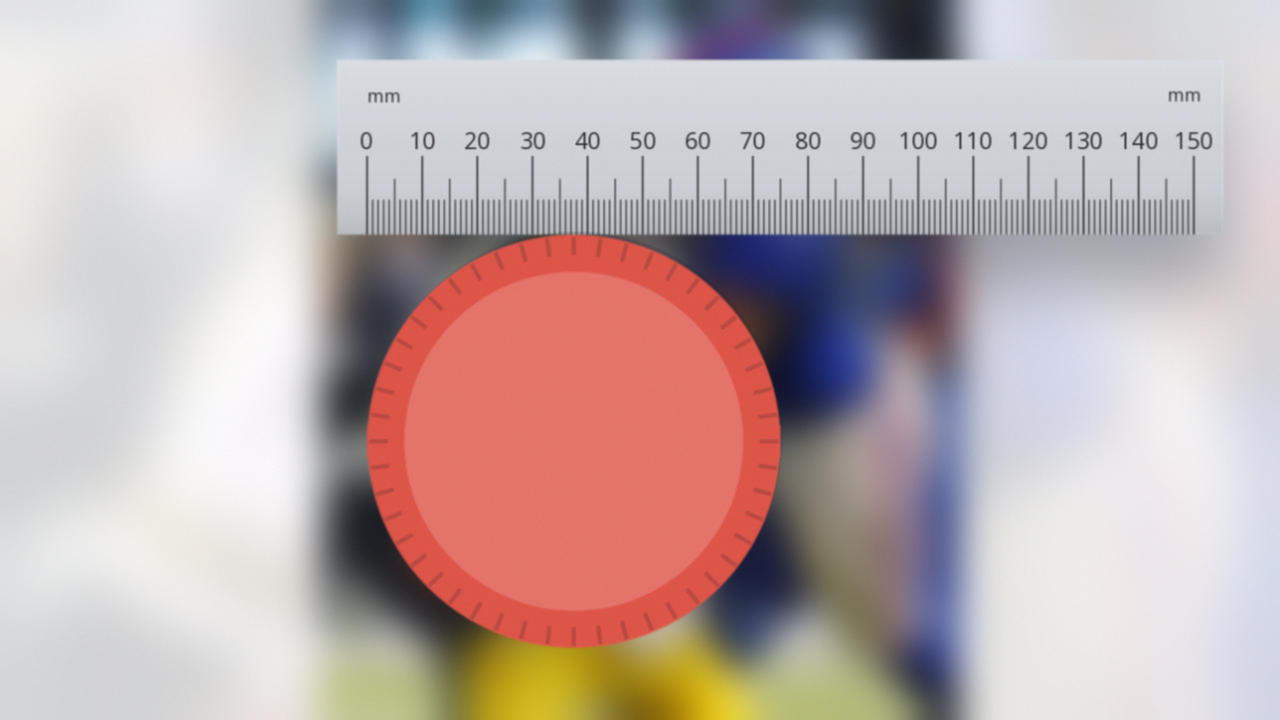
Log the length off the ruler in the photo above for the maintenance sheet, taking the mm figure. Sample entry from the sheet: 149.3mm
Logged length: 75mm
